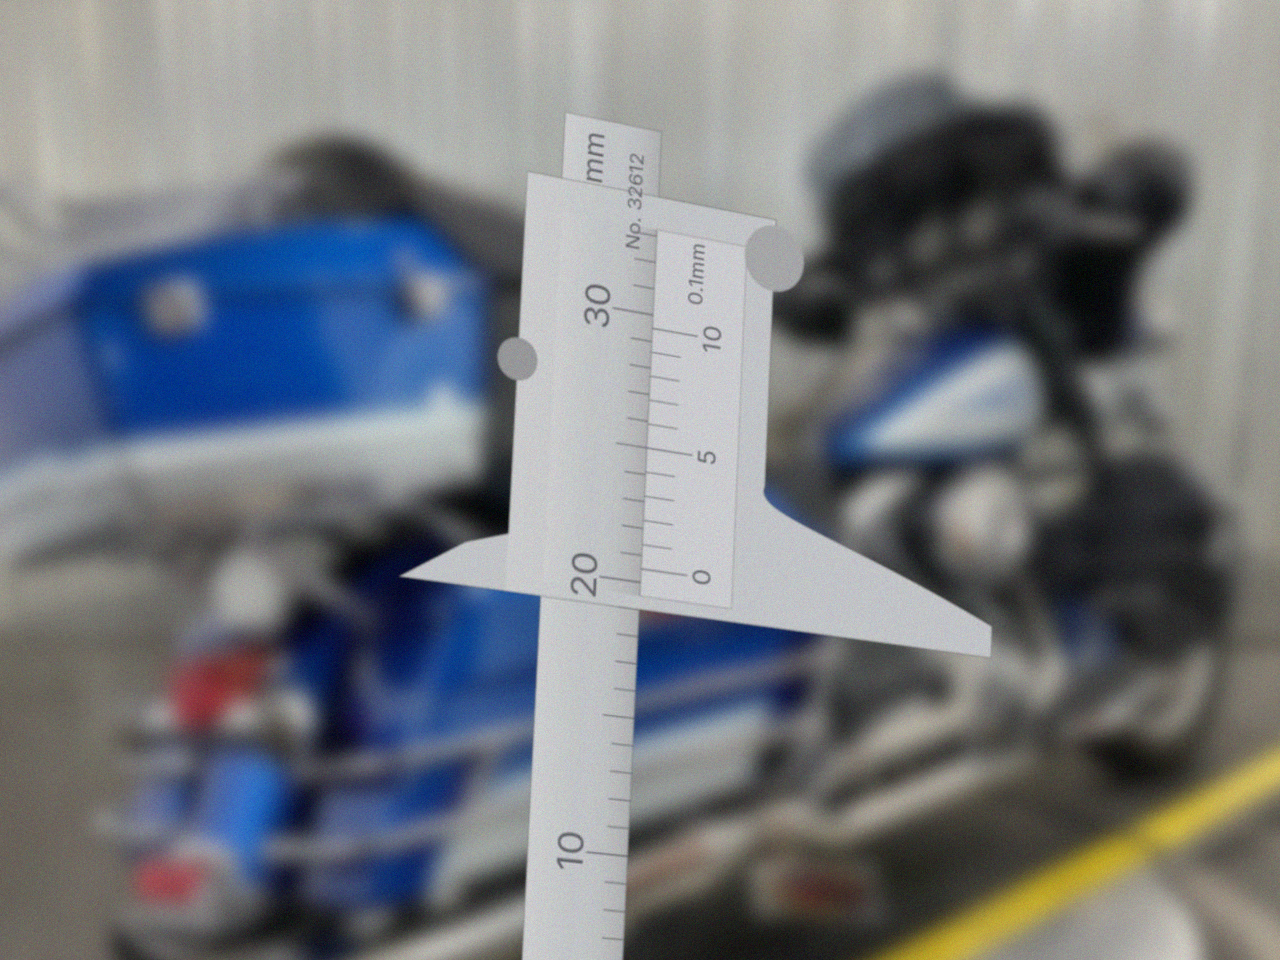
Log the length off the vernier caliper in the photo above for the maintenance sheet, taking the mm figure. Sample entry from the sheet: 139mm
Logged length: 20.5mm
